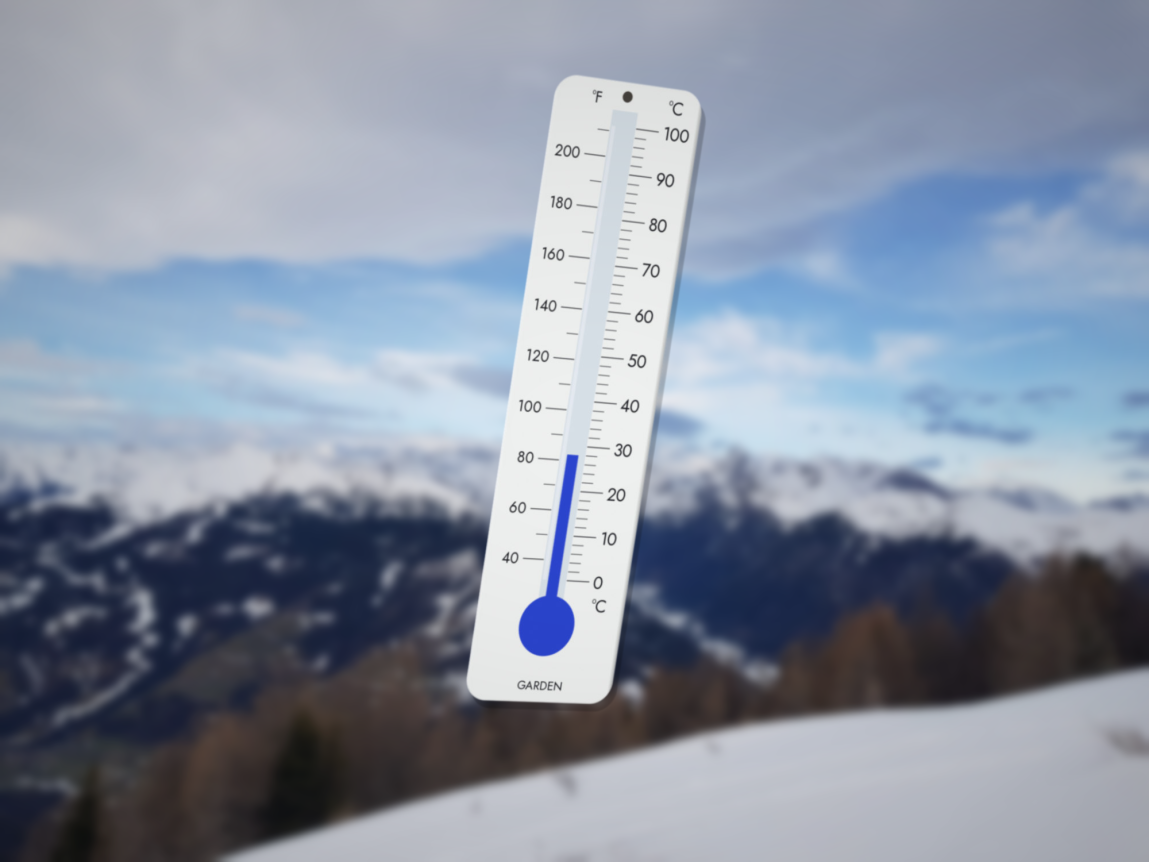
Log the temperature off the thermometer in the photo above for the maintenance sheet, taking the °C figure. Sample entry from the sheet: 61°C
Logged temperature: 28°C
